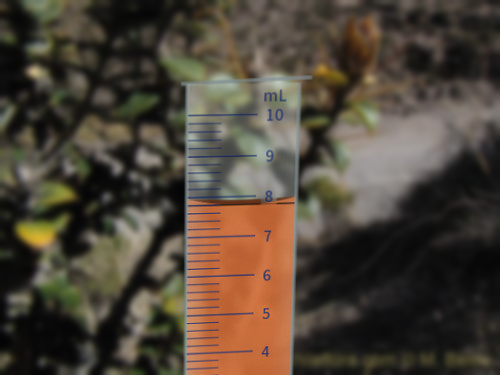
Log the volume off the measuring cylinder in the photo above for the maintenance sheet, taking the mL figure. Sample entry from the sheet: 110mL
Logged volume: 7.8mL
